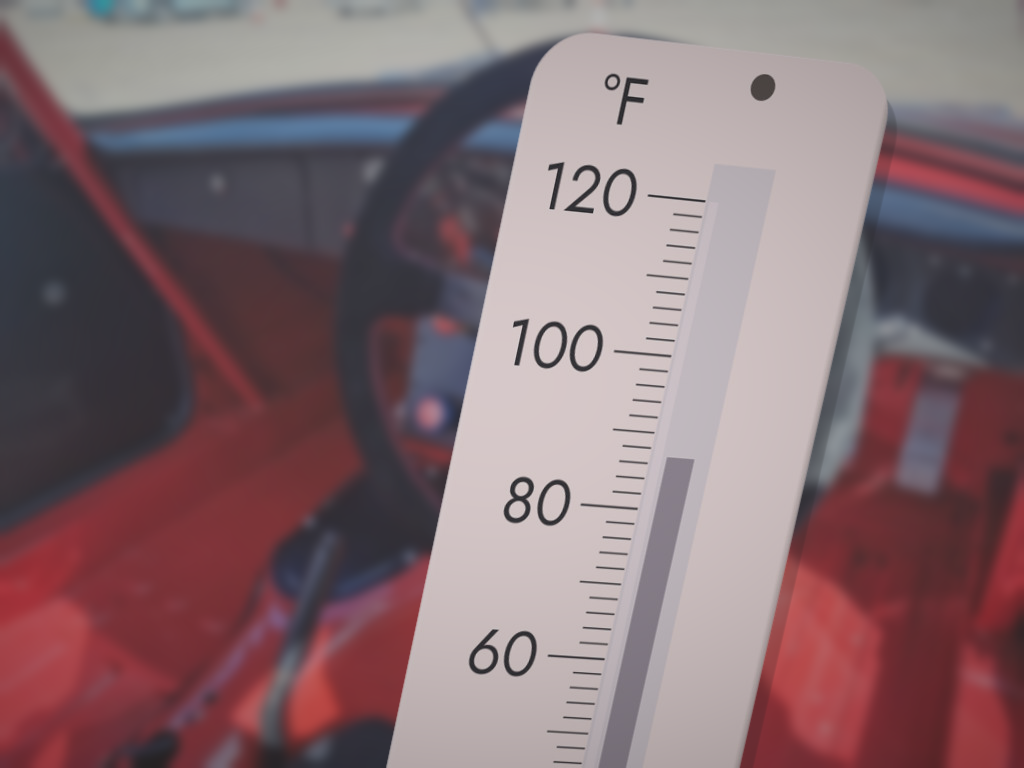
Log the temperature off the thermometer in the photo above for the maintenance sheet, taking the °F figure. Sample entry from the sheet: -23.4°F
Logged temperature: 87°F
